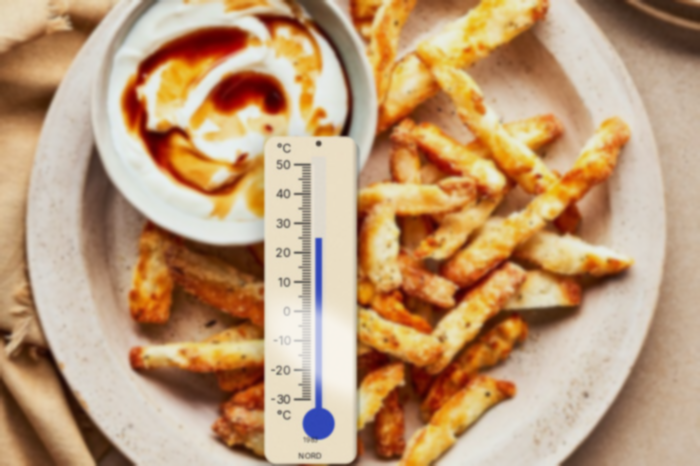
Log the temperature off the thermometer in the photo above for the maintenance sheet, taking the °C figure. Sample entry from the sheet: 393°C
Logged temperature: 25°C
